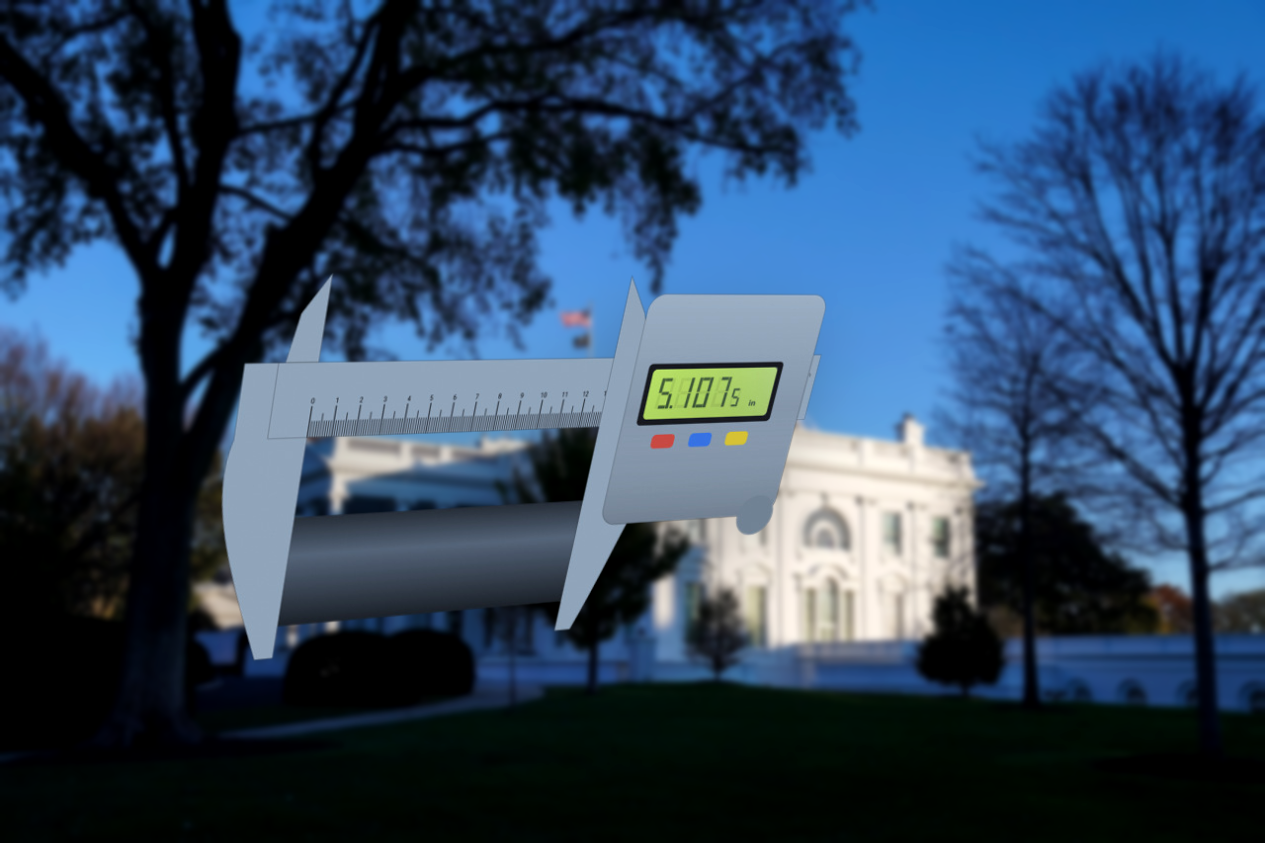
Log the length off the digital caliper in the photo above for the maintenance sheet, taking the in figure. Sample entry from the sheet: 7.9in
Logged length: 5.1075in
